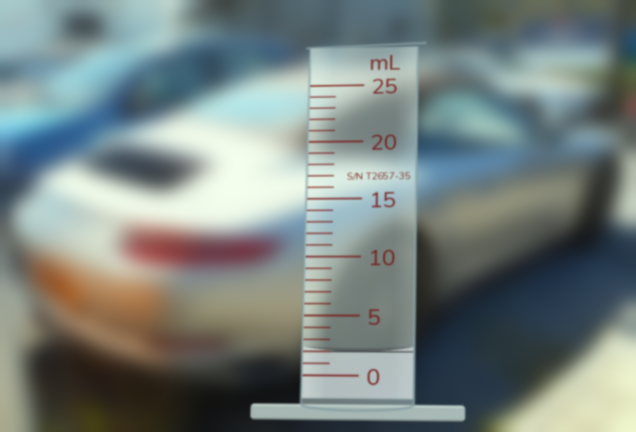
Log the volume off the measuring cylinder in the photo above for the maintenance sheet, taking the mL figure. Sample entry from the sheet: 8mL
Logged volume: 2mL
